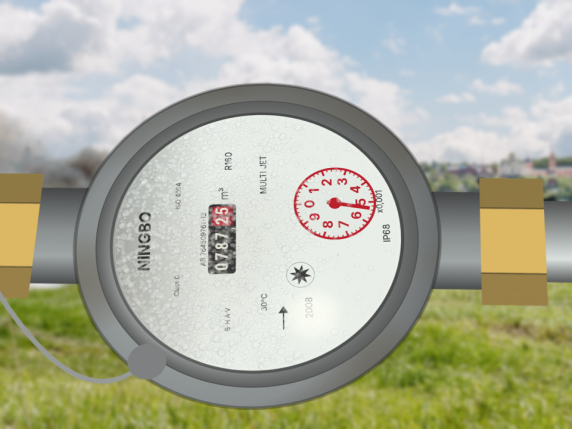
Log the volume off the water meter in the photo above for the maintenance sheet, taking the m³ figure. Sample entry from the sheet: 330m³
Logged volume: 787.255m³
